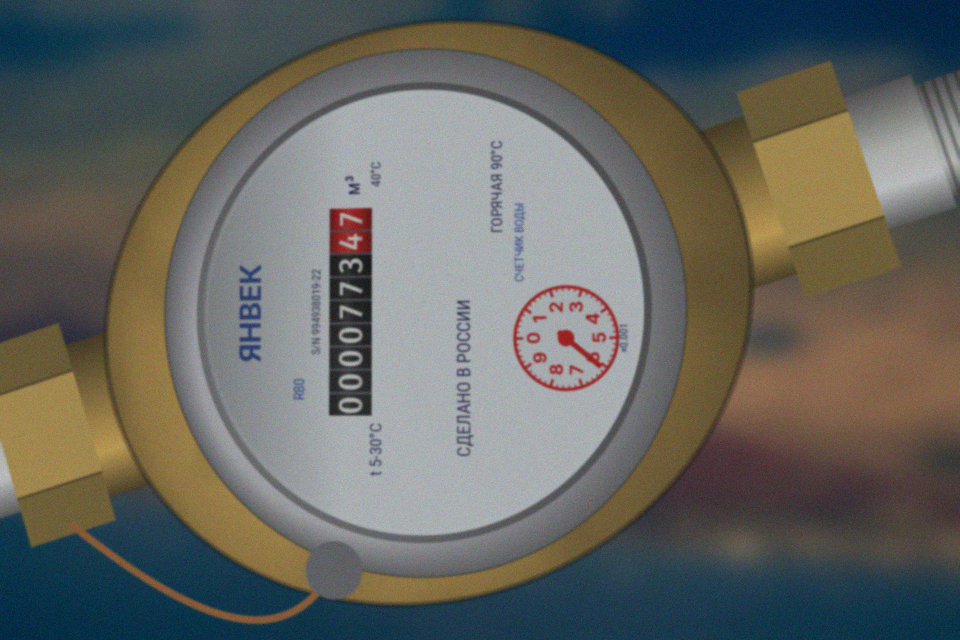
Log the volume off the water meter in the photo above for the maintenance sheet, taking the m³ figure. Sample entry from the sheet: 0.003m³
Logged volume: 773.476m³
